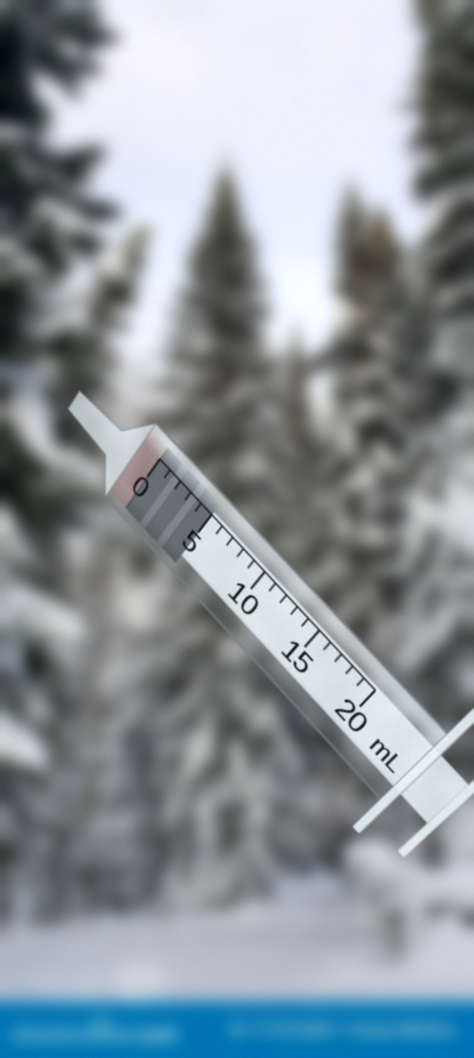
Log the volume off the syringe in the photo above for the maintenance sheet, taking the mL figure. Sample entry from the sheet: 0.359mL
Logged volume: 0mL
